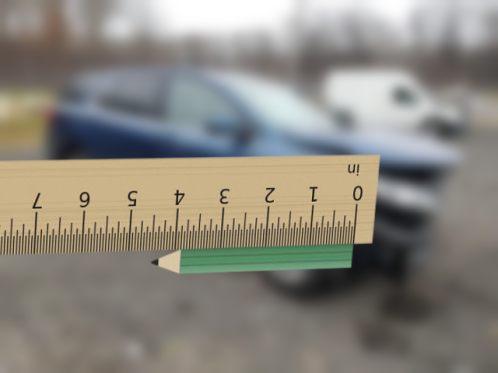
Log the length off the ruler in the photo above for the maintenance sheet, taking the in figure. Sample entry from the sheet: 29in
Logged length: 4.5in
